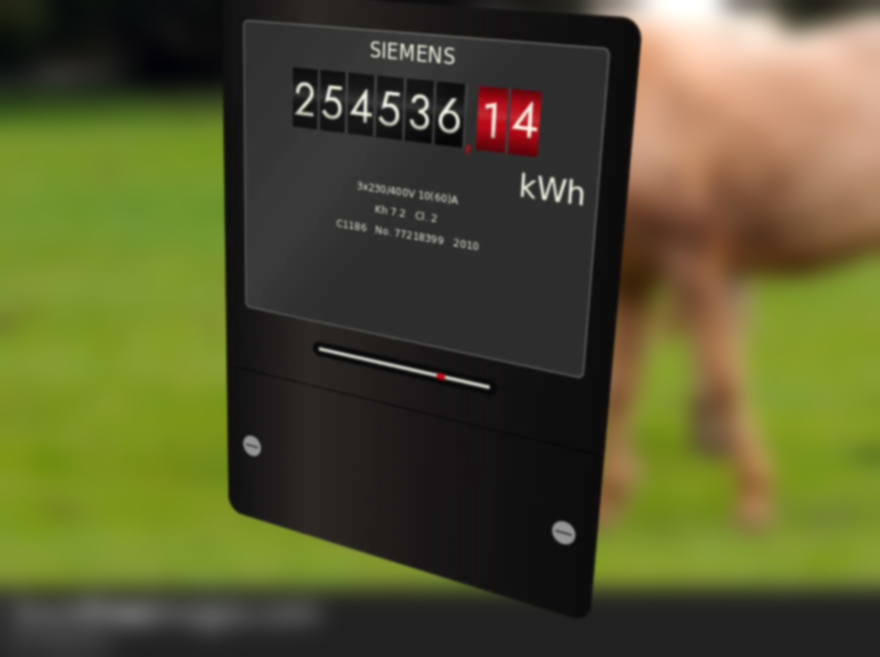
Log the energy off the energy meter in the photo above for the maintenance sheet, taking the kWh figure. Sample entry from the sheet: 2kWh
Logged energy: 254536.14kWh
